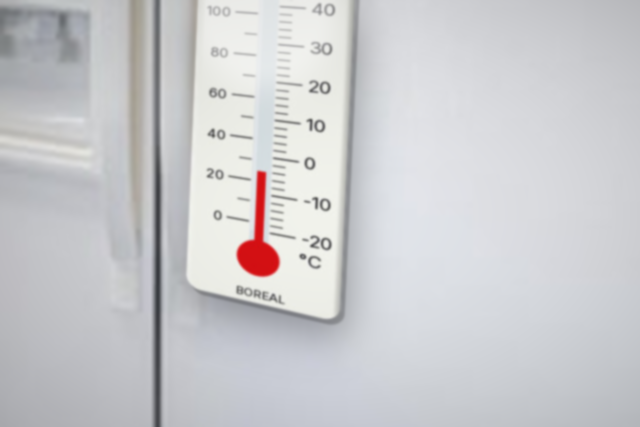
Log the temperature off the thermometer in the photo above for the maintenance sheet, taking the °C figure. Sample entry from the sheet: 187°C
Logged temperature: -4°C
